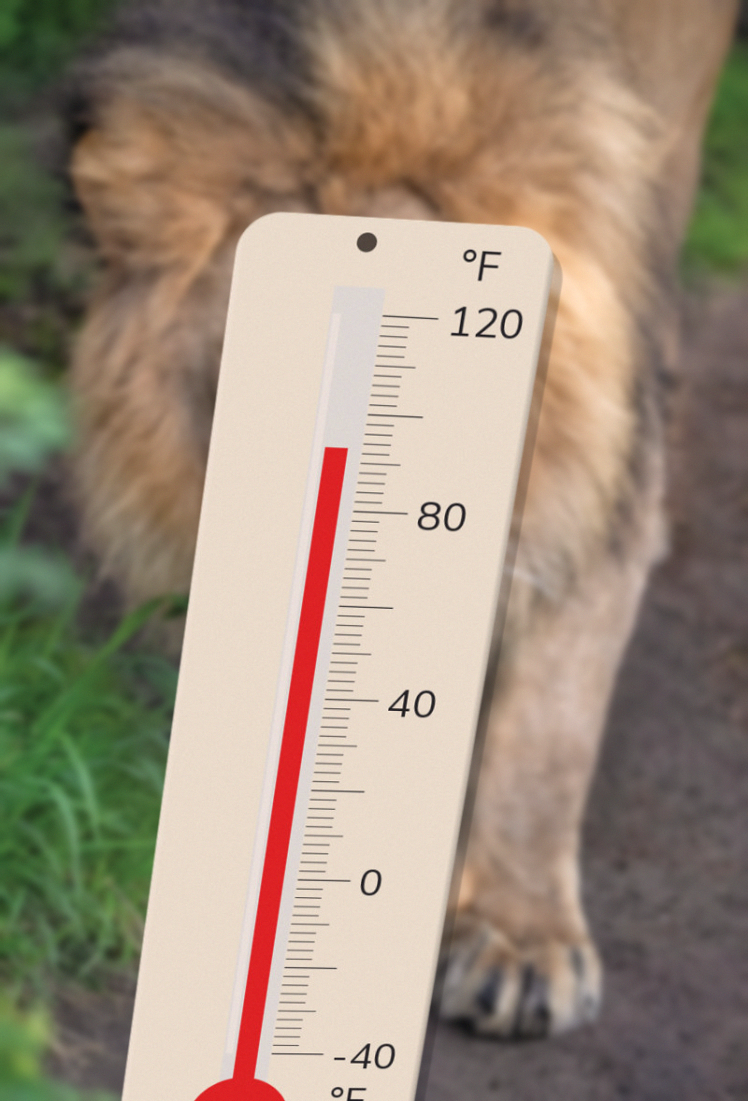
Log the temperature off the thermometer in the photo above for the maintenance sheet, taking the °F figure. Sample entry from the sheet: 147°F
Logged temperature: 93°F
